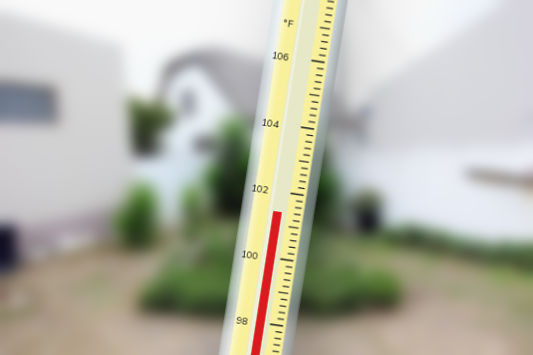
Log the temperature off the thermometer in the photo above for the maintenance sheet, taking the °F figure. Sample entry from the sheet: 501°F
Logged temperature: 101.4°F
